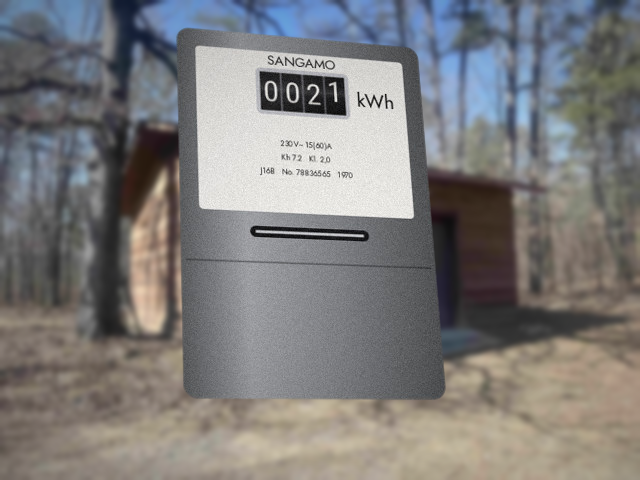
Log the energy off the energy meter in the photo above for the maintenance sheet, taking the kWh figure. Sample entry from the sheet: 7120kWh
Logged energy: 21kWh
